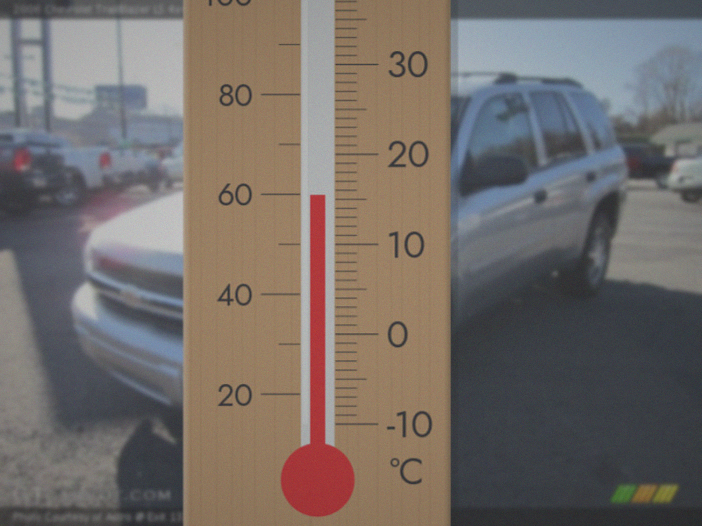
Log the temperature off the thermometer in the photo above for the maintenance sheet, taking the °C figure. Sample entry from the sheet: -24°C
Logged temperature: 15.5°C
